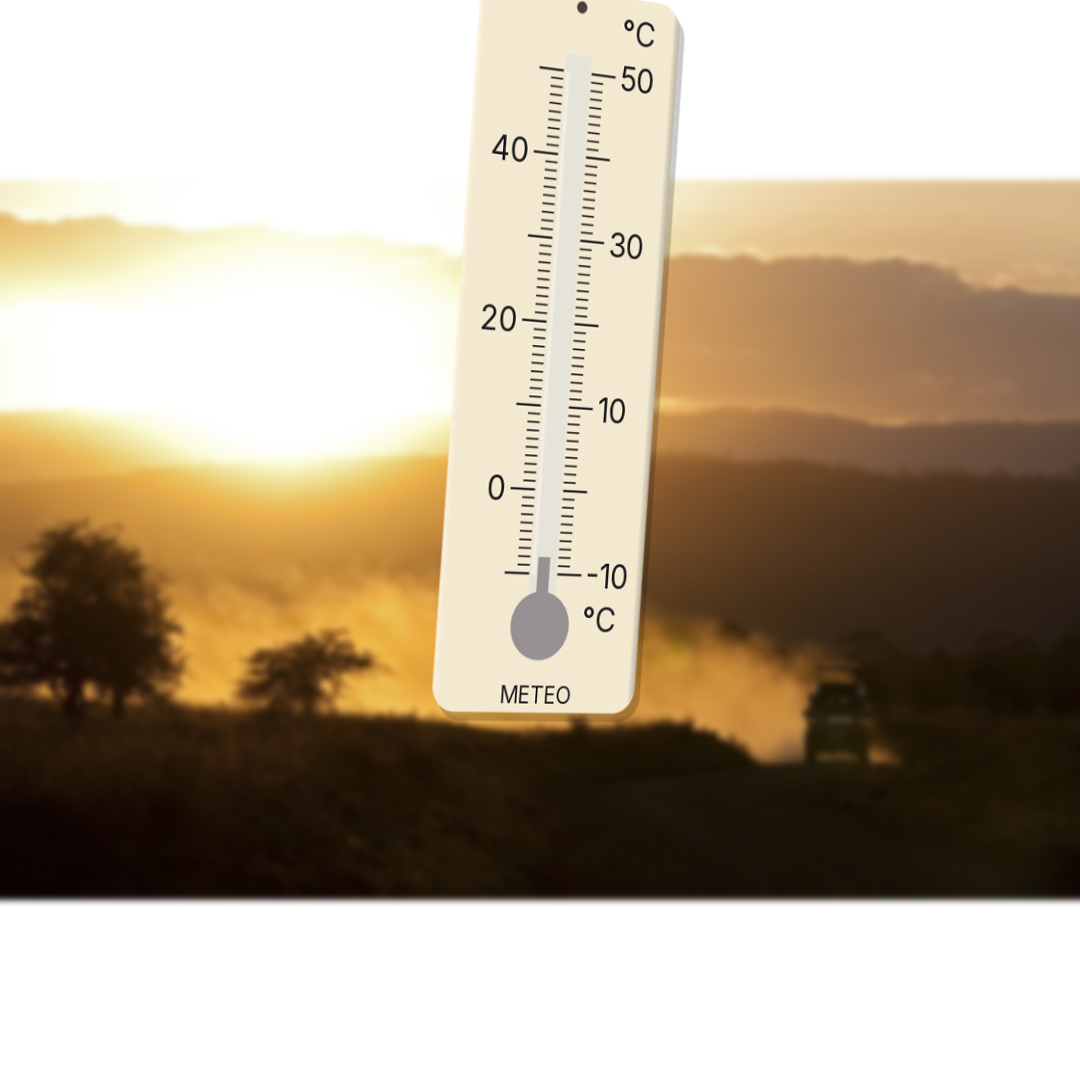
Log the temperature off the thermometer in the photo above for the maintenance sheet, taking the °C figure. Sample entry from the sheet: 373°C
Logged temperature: -8°C
